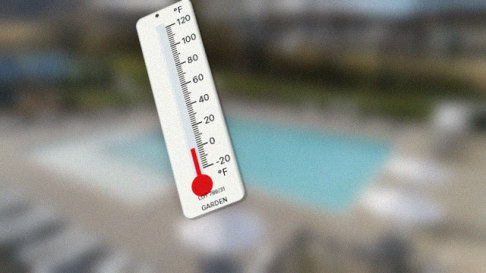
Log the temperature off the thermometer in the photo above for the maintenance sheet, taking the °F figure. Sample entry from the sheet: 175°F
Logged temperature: 0°F
